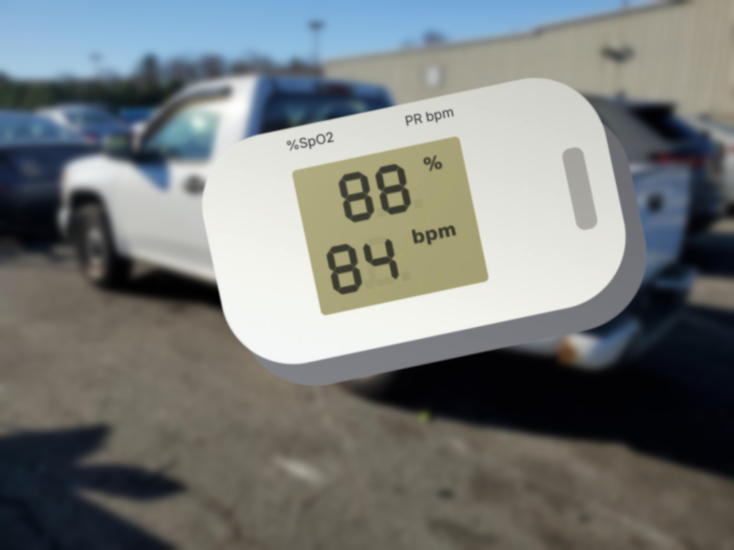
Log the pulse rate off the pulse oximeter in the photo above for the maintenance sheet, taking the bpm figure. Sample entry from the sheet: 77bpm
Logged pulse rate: 84bpm
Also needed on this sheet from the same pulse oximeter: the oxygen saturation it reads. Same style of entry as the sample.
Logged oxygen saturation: 88%
